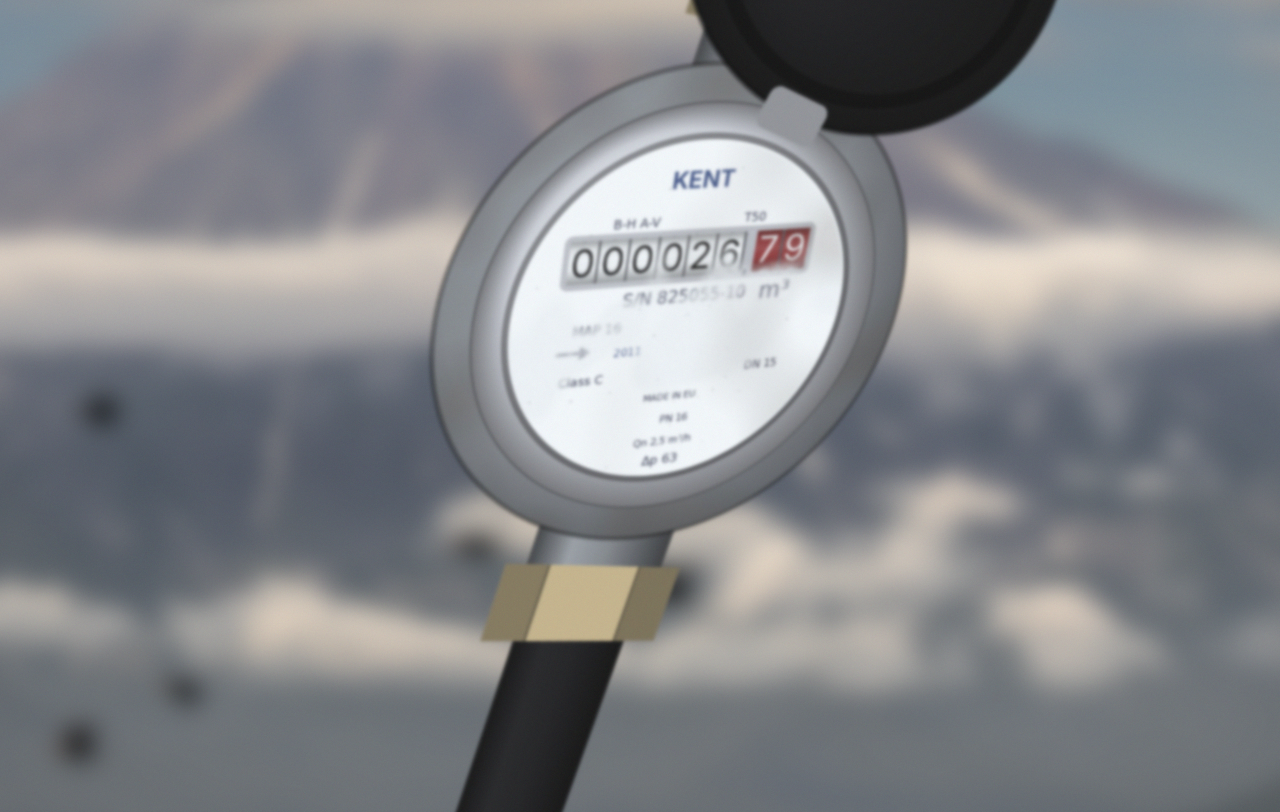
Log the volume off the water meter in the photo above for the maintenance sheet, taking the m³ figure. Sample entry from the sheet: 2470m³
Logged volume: 26.79m³
